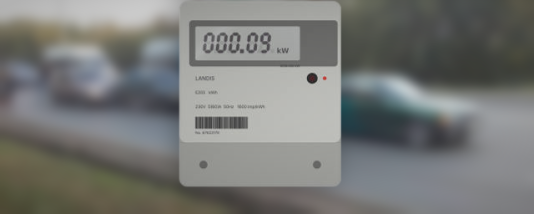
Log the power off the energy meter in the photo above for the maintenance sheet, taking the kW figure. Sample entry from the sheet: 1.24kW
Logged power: 0.09kW
